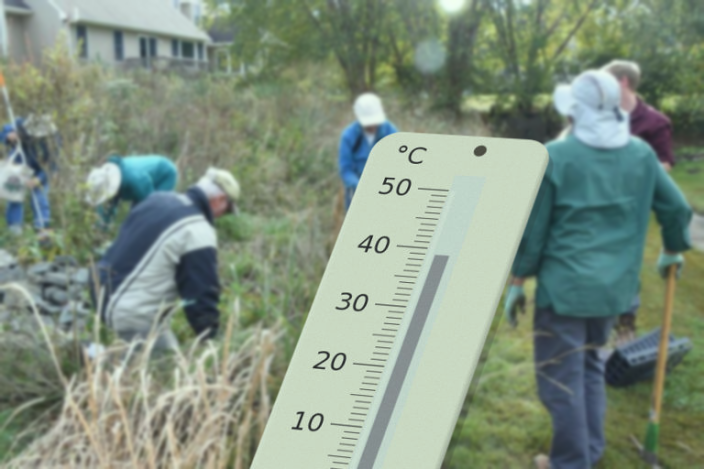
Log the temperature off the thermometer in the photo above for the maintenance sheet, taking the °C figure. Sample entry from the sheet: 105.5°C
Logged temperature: 39°C
